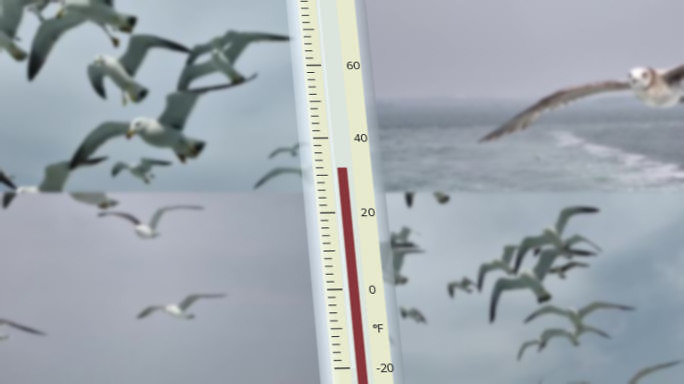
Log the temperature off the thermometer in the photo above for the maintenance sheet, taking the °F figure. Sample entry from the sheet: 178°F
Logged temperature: 32°F
